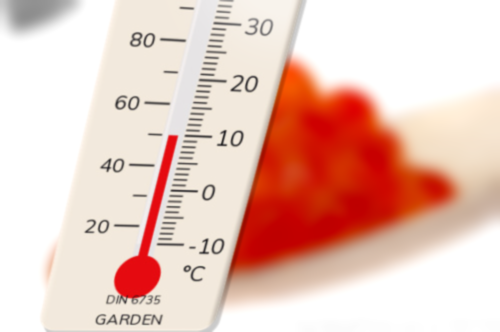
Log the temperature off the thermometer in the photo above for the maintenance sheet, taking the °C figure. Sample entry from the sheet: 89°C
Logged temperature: 10°C
